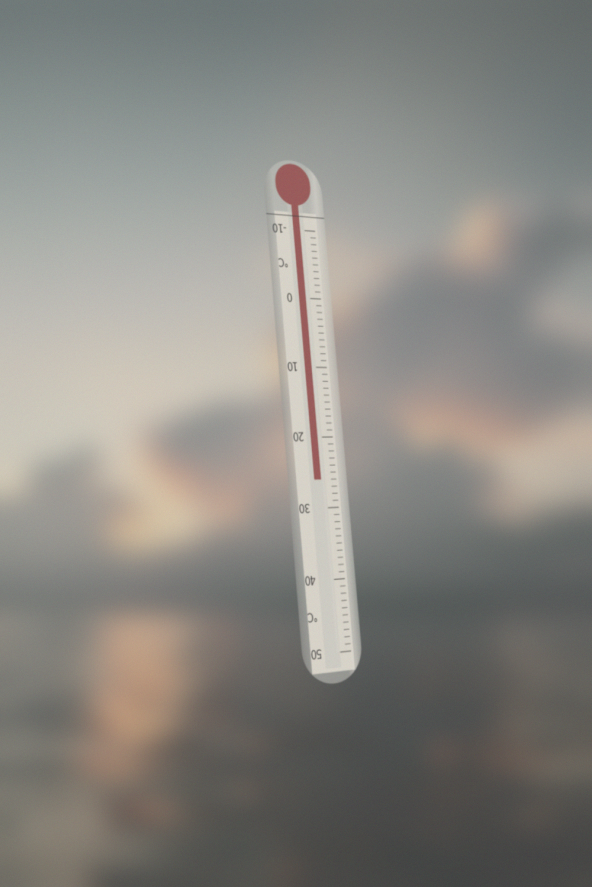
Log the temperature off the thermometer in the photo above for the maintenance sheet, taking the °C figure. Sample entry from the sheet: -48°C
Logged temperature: 26°C
